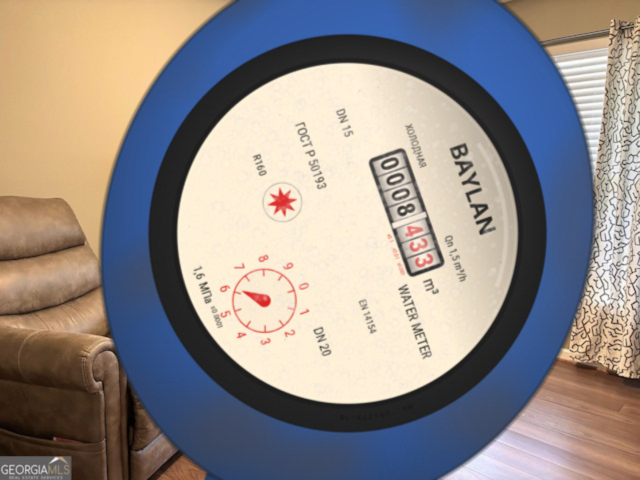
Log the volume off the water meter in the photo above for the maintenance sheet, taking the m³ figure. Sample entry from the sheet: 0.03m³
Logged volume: 8.4336m³
